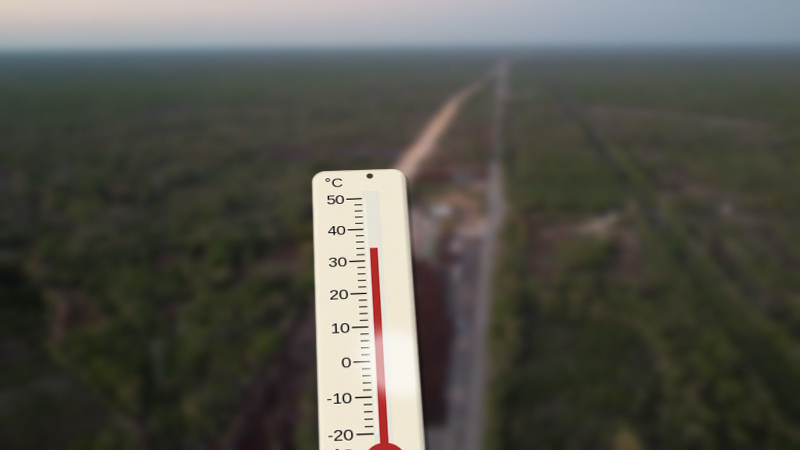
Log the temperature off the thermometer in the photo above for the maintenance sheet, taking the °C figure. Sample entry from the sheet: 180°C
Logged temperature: 34°C
